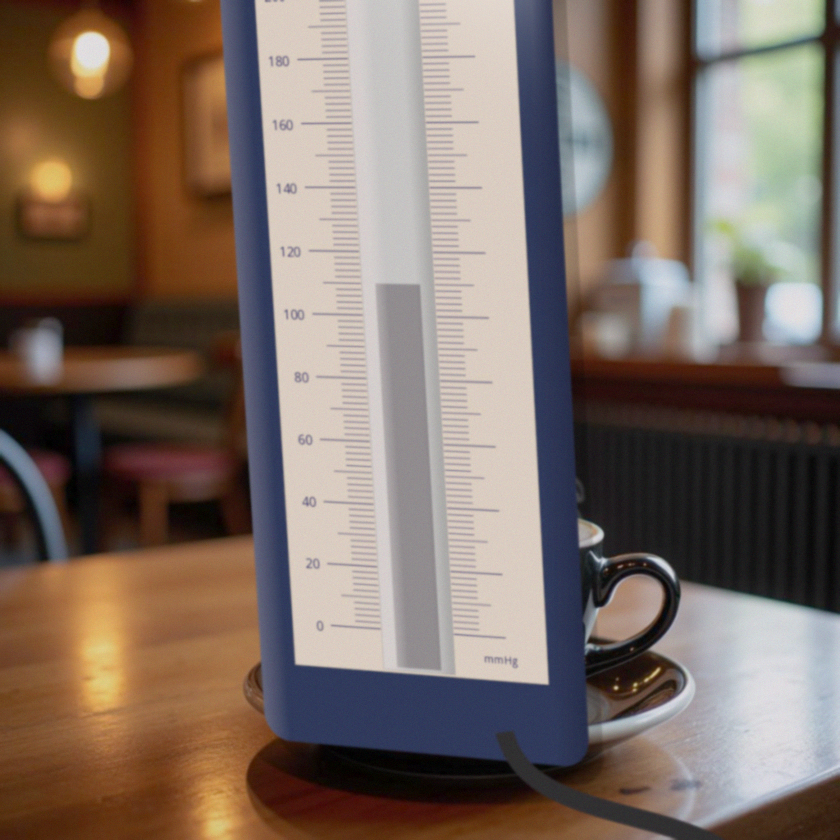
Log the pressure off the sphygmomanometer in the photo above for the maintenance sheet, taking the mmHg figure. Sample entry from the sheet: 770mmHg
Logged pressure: 110mmHg
